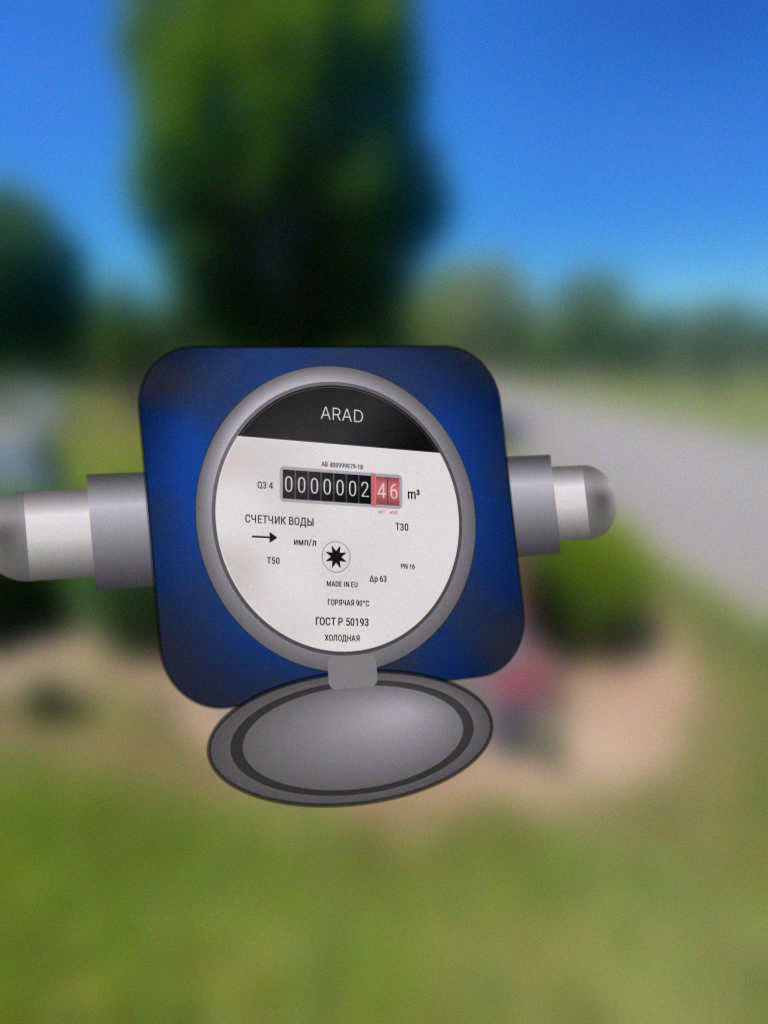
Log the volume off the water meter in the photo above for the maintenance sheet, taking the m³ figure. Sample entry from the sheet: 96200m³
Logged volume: 2.46m³
